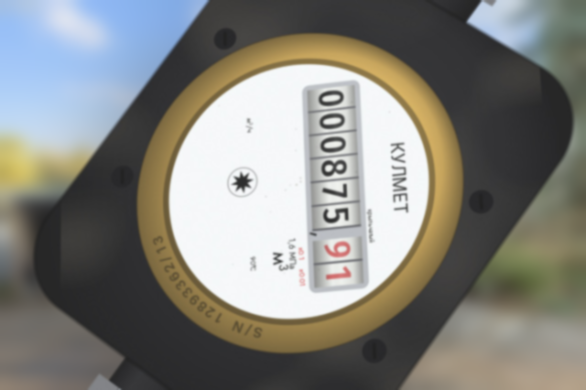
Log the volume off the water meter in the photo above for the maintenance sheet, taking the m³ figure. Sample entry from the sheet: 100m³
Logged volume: 875.91m³
